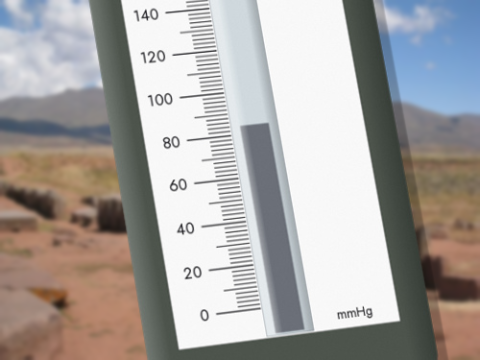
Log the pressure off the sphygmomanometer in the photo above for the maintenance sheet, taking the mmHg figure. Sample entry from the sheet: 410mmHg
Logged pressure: 84mmHg
